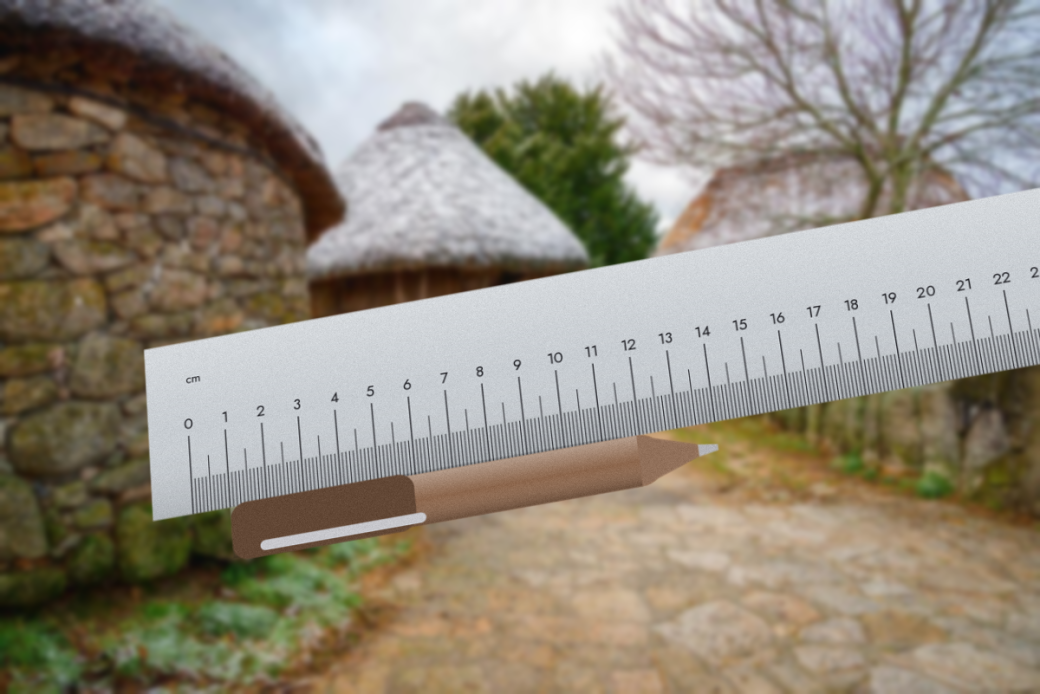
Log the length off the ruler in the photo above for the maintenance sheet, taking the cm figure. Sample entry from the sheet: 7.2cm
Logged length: 13cm
